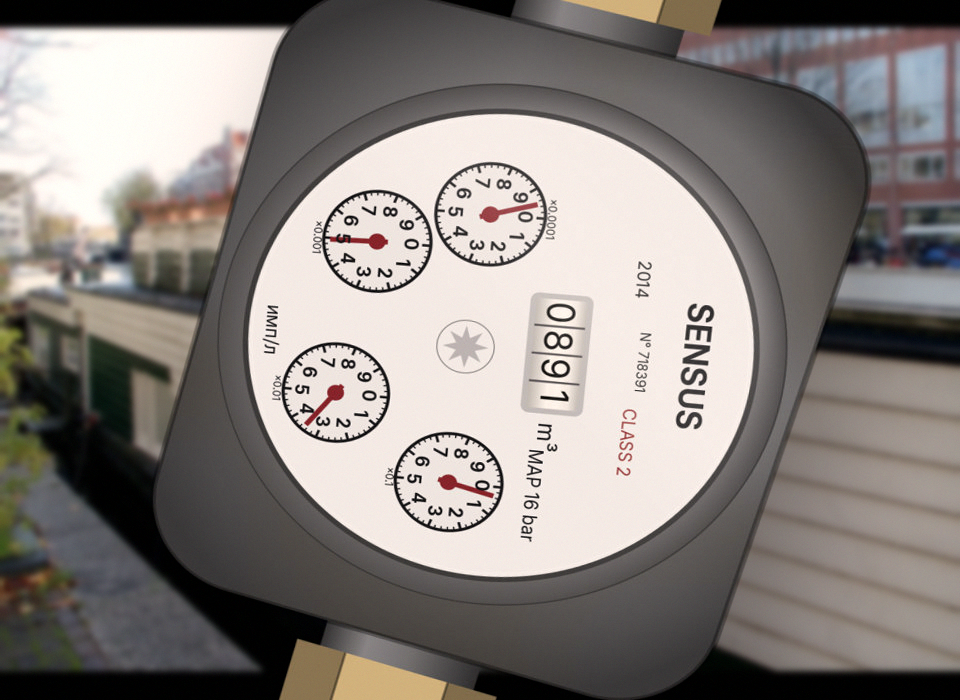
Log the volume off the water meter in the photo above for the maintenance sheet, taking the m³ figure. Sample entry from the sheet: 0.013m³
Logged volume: 891.0349m³
